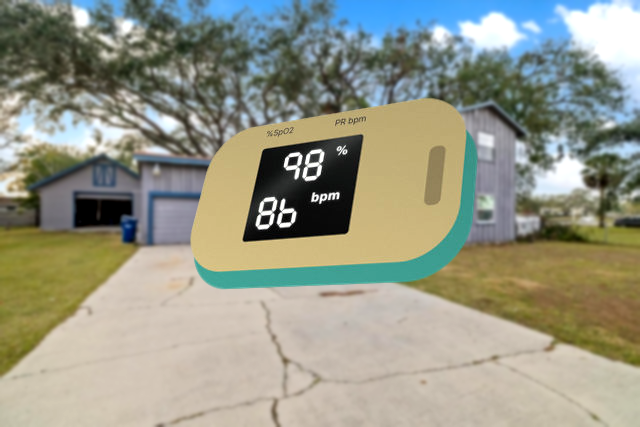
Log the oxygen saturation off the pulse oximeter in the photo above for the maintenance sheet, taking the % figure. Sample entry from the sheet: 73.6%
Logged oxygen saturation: 98%
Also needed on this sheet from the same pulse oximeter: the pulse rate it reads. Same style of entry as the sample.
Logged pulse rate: 86bpm
